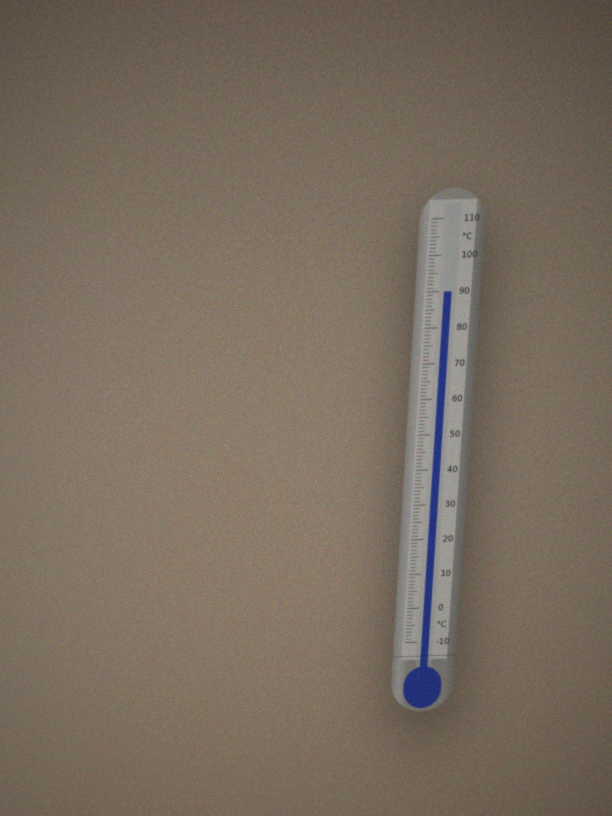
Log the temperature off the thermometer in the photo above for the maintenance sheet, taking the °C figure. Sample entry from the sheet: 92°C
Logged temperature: 90°C
